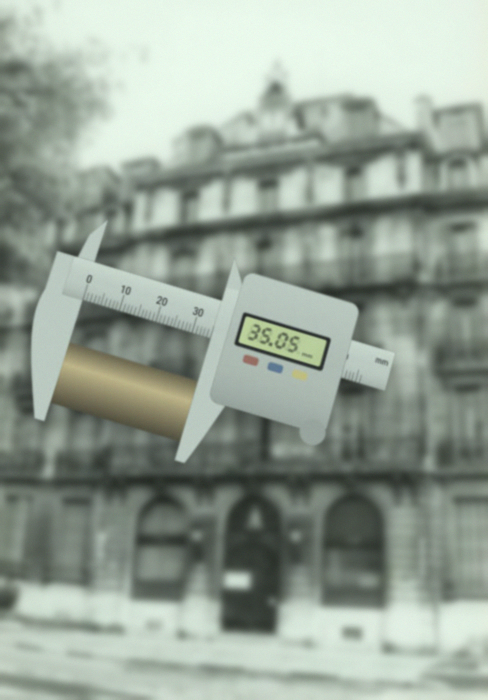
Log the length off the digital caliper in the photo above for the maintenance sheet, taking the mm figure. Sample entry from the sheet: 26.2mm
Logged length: 35.05mm
